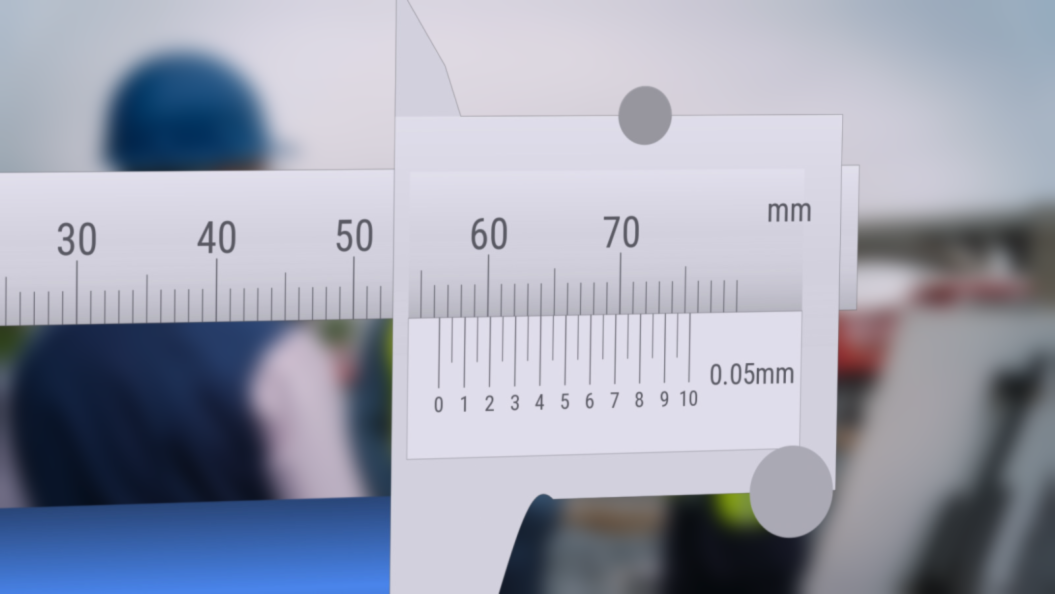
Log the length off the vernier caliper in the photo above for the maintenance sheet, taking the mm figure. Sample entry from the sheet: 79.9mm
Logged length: 56.4mm
